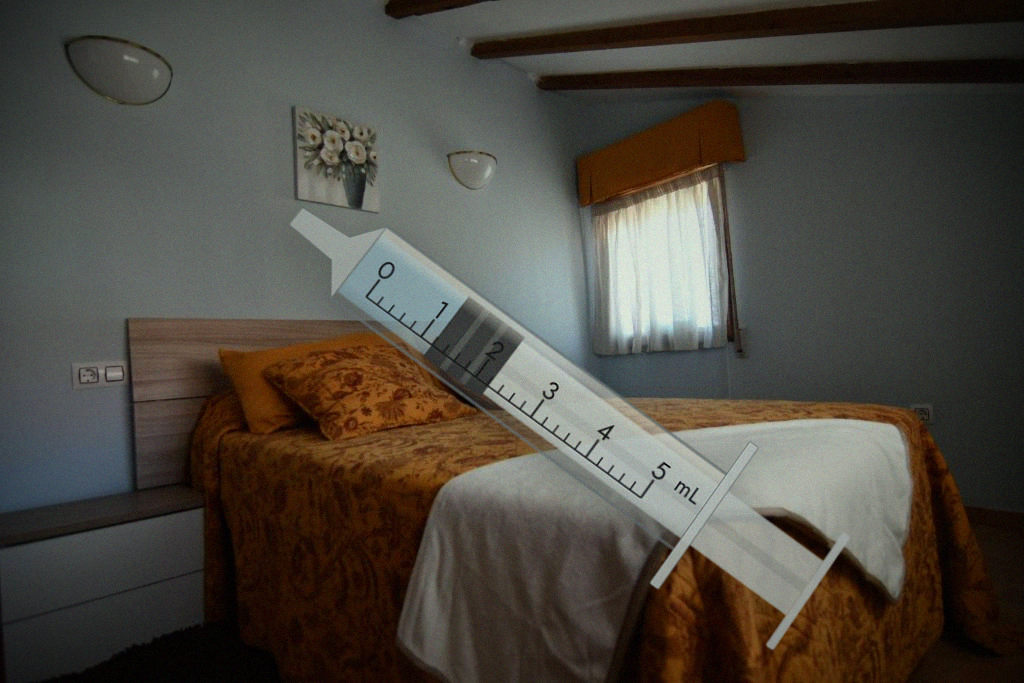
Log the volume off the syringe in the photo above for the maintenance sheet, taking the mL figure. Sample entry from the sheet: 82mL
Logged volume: 1.2mL
